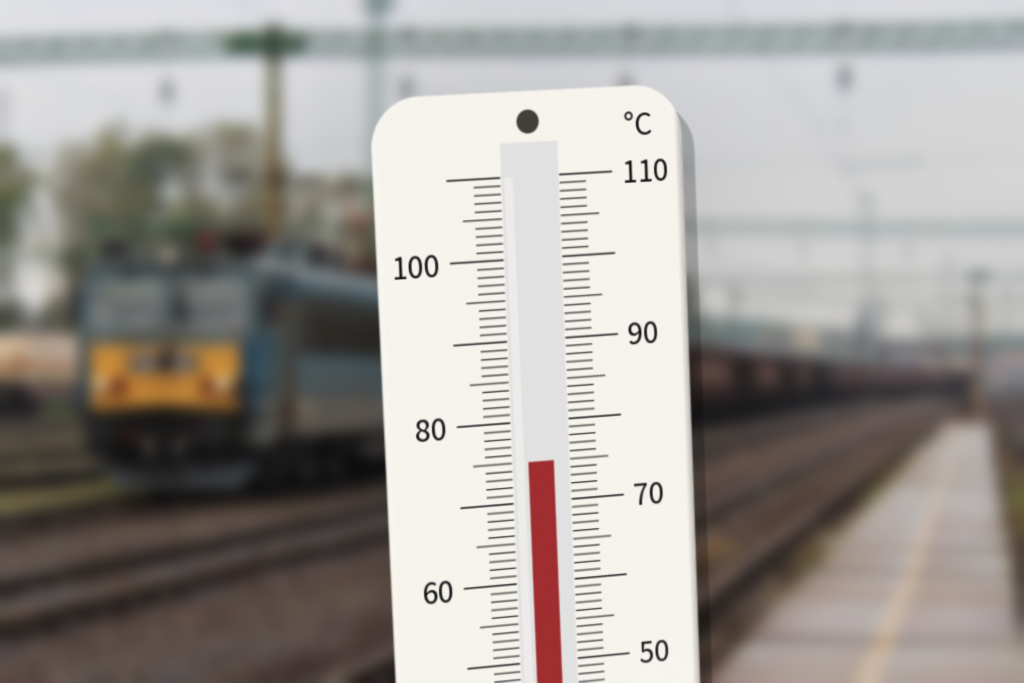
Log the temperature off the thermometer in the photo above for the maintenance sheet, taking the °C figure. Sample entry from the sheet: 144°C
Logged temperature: 75°C
